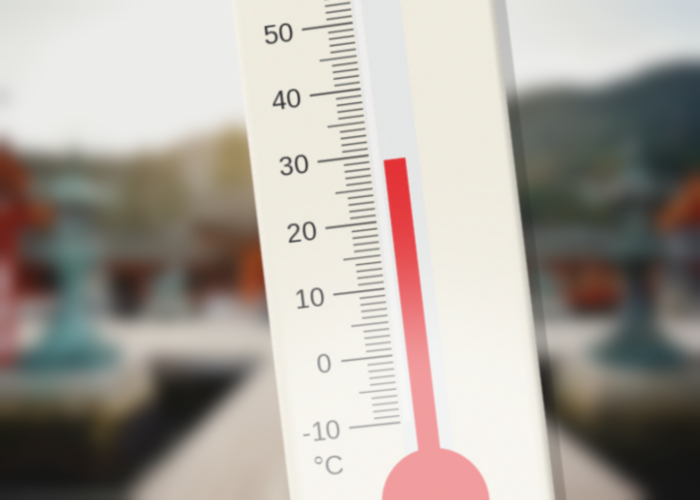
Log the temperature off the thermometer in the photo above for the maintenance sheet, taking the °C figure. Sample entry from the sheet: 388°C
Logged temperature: 29°C
